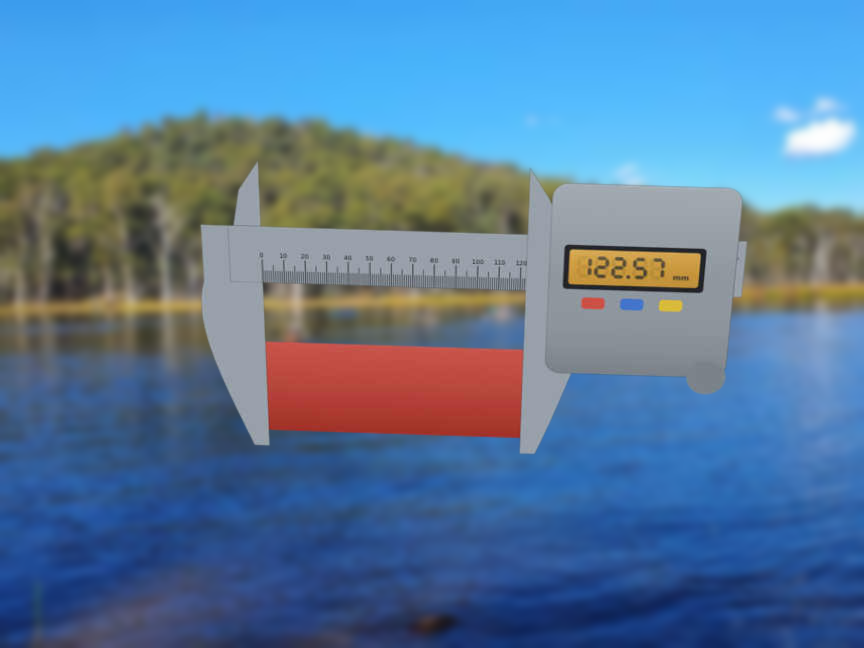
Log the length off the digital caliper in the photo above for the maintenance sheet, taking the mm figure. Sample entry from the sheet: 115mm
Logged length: 122.57mm
